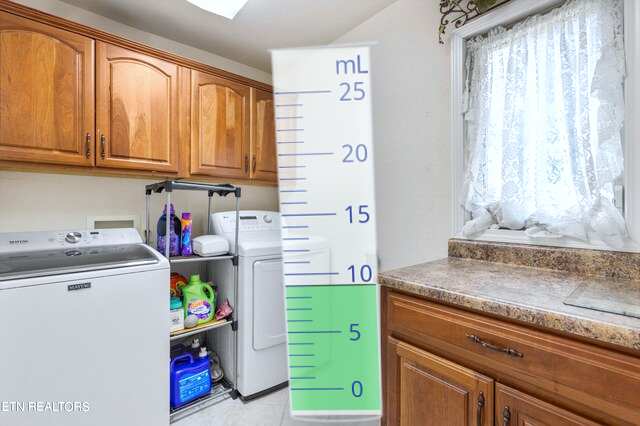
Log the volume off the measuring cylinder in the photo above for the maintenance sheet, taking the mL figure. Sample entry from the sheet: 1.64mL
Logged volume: 9mL
